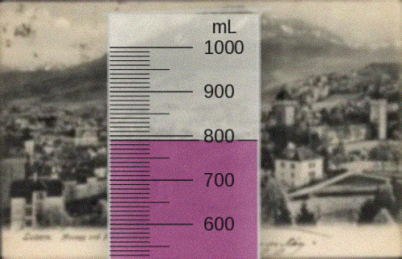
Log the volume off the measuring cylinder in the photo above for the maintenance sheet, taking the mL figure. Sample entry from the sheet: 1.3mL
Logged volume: 790mL
